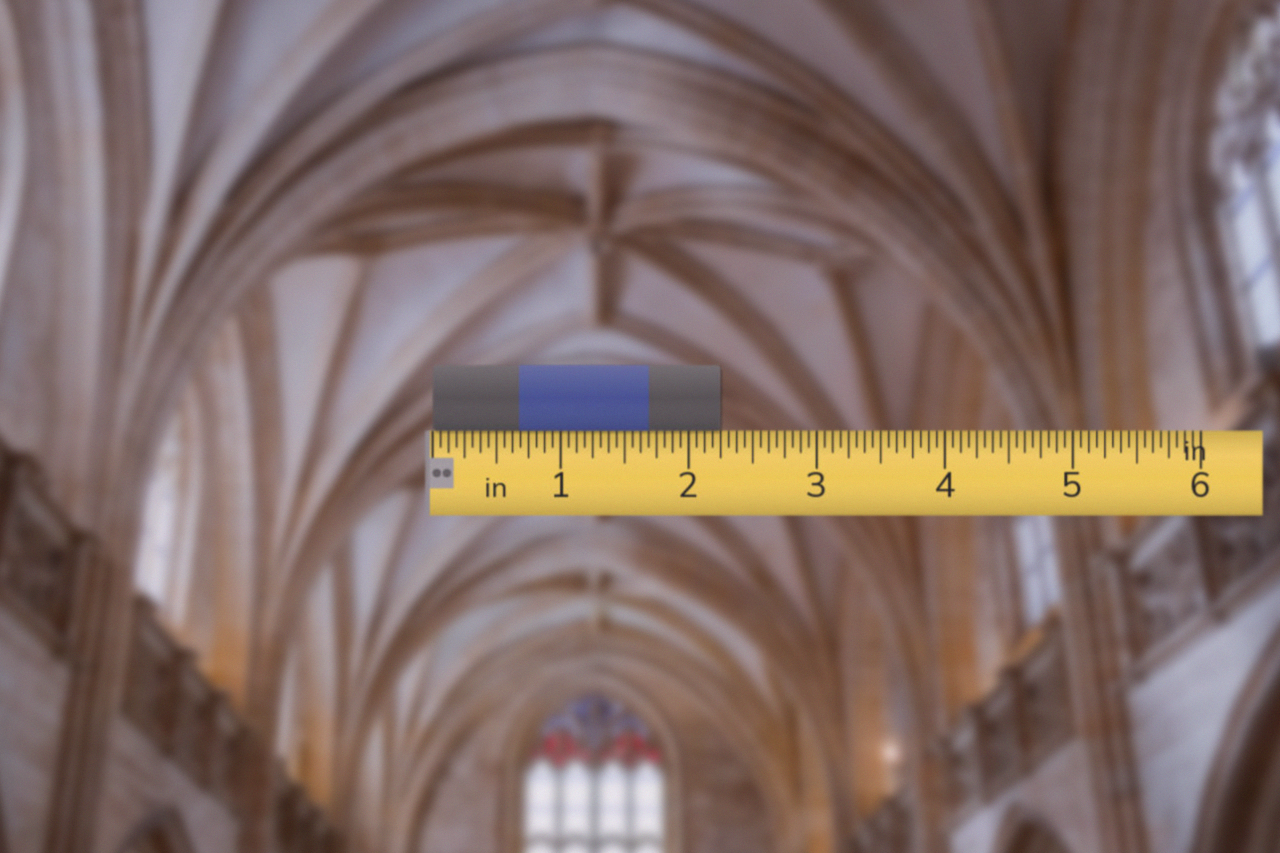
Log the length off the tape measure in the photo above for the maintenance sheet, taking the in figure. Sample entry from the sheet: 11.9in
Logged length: 2.25in
